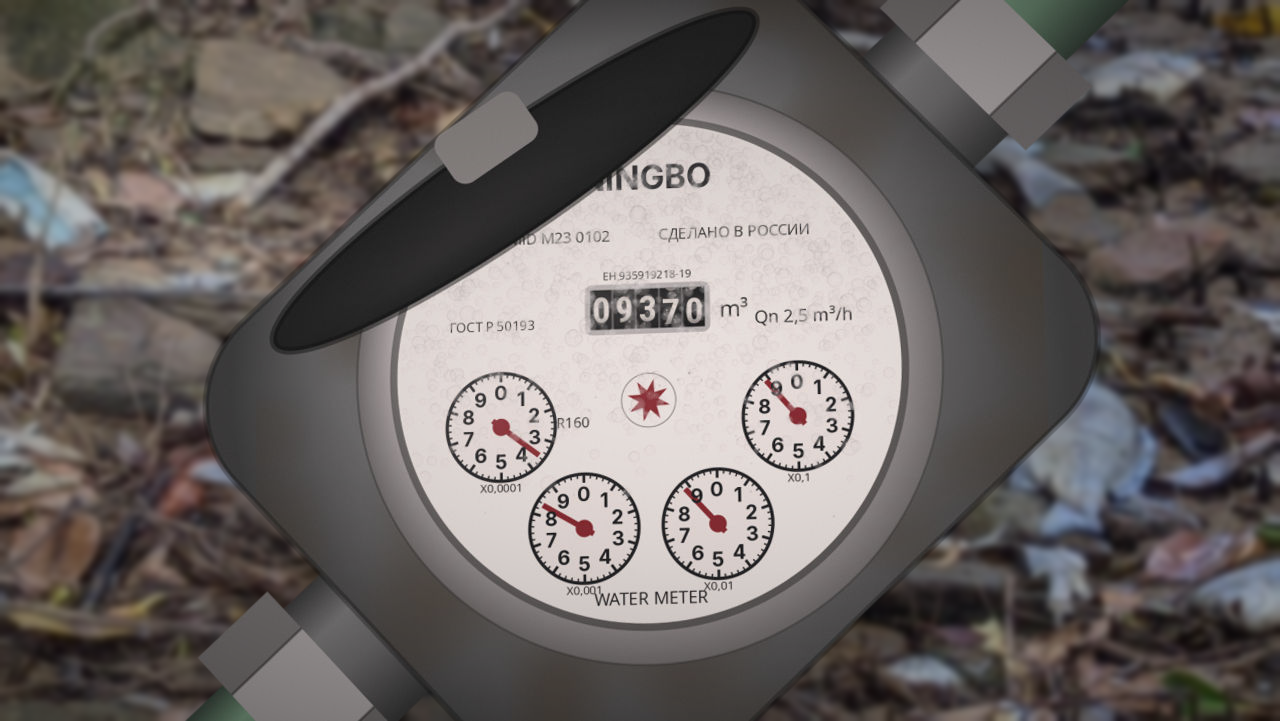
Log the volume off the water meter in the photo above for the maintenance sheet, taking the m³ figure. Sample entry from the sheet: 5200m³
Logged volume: 9369.8883m³
